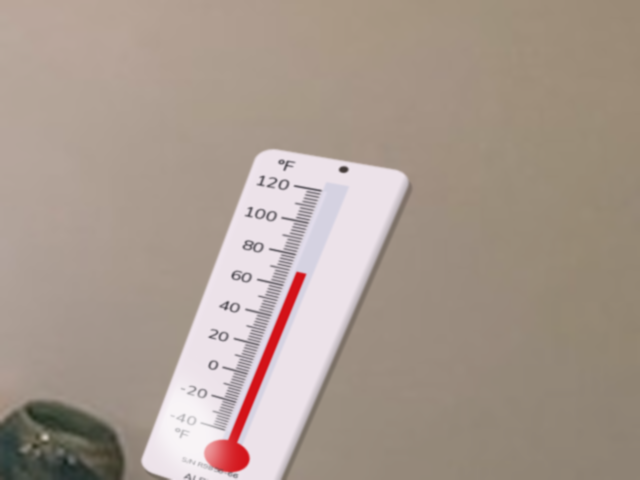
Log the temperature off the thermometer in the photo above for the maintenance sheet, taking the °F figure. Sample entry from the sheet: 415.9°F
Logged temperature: 70°F
